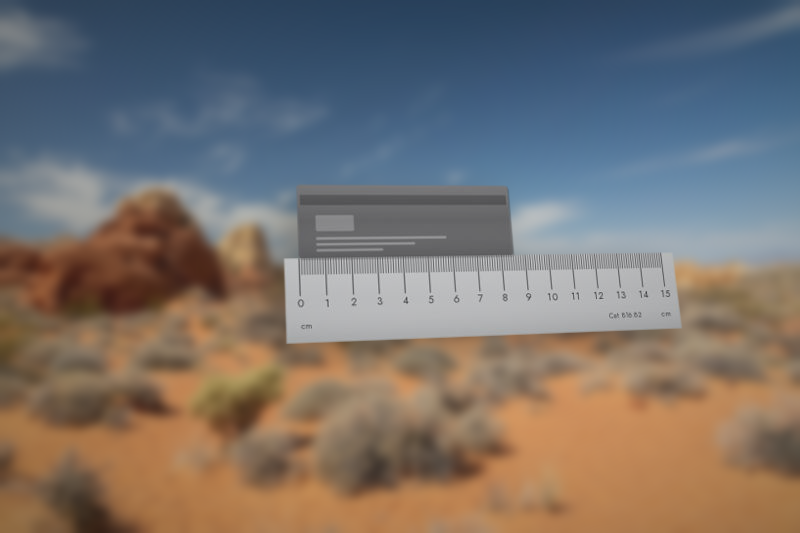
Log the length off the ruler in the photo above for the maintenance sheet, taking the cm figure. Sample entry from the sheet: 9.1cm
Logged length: 8.5cm
